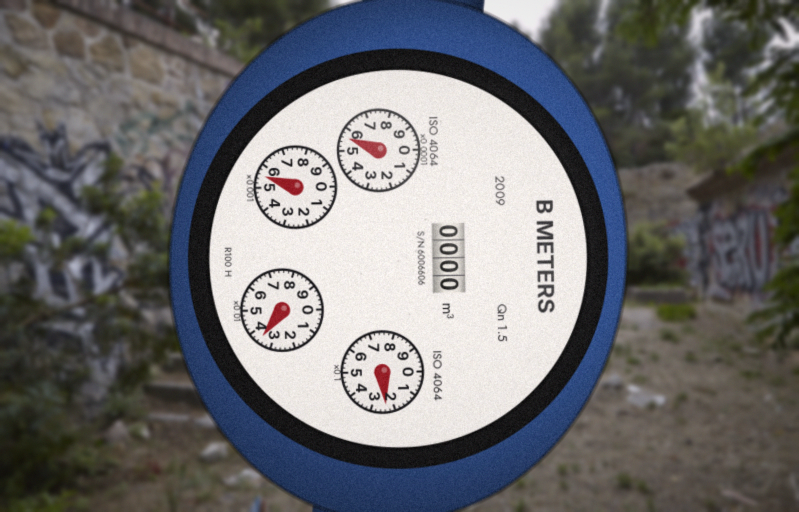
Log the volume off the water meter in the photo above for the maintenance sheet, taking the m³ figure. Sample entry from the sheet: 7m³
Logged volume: 0.2355m³
